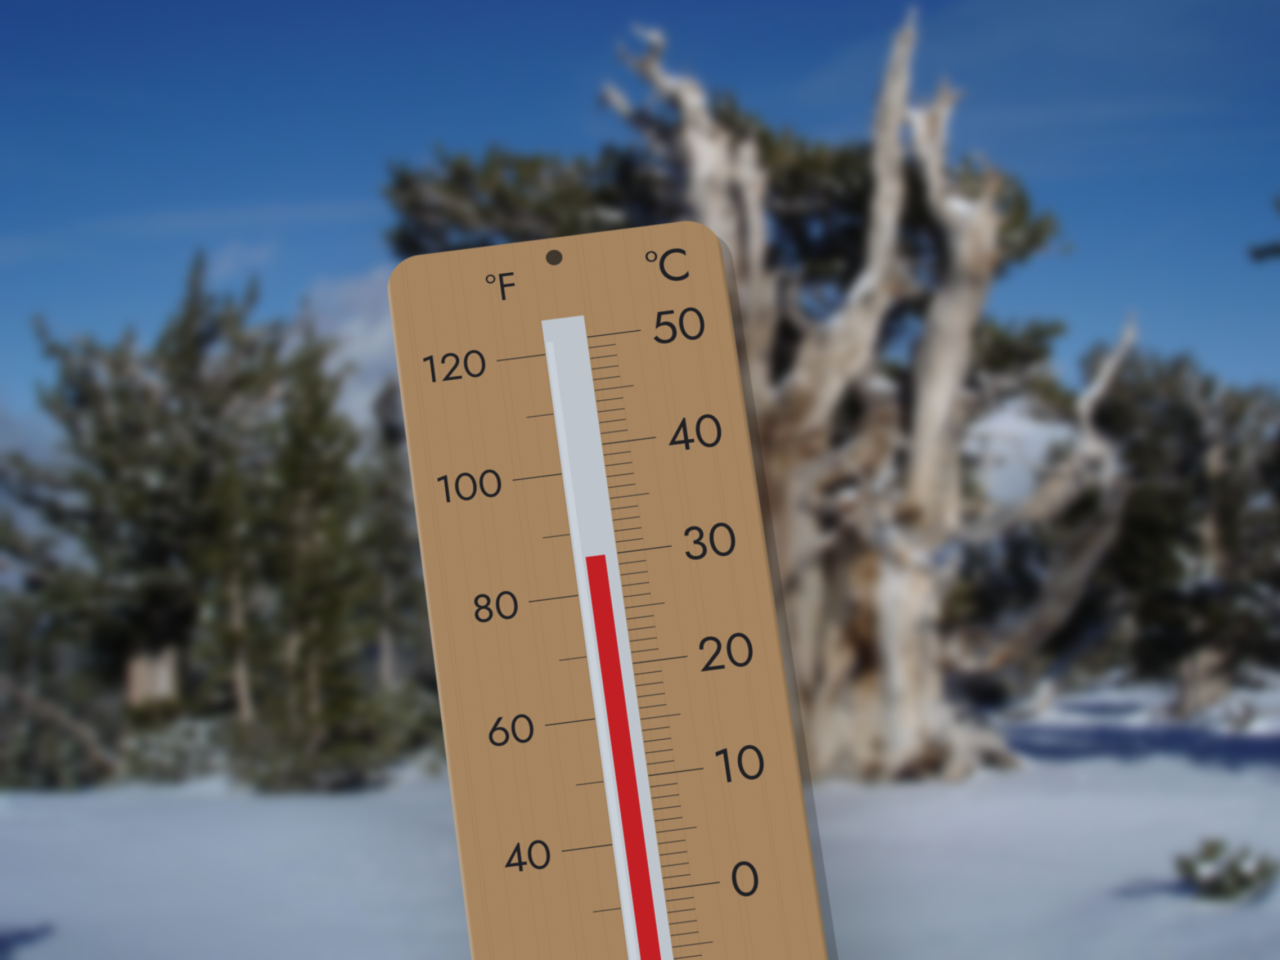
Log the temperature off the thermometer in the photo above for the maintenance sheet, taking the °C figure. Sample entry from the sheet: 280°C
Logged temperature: 30°C
